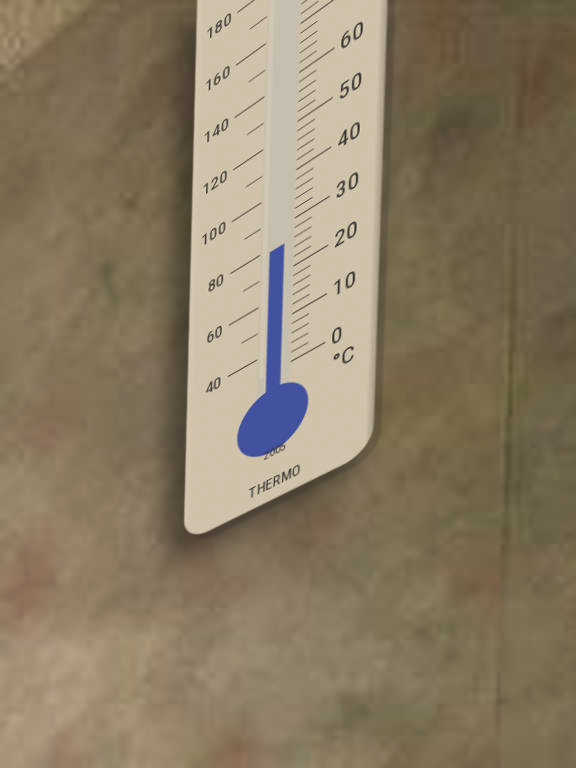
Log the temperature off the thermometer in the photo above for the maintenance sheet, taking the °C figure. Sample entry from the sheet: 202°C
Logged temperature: 26°C
